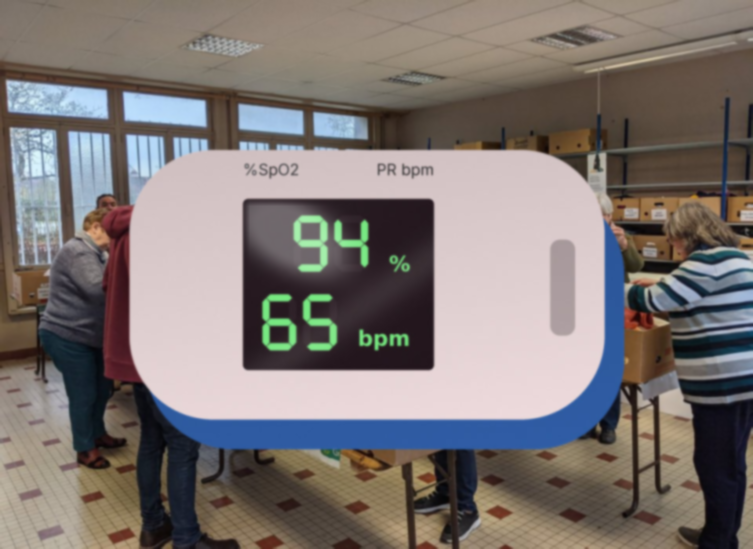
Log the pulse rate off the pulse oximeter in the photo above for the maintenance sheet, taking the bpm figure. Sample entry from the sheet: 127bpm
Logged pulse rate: 65bpm
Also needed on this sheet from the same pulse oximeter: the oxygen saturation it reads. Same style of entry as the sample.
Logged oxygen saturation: 94%
